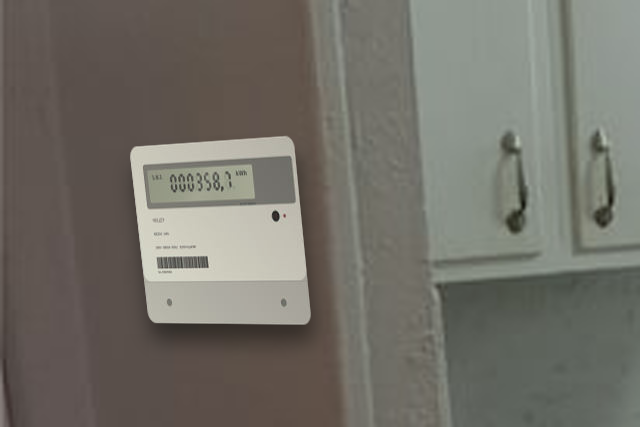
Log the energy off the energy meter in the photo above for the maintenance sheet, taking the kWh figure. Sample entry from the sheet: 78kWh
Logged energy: 358.7kWh
